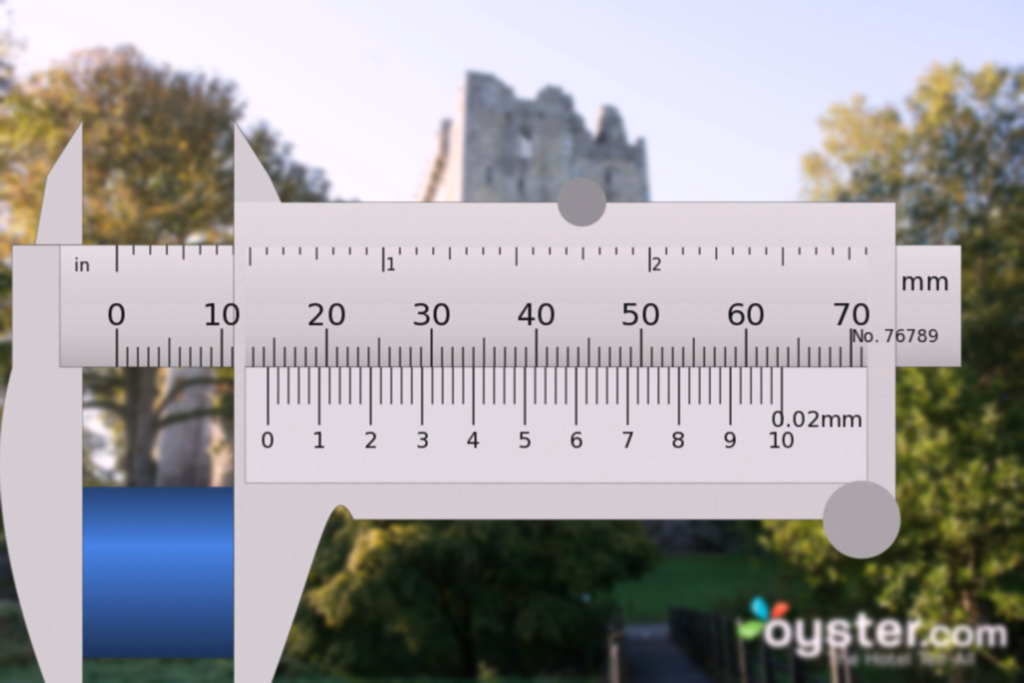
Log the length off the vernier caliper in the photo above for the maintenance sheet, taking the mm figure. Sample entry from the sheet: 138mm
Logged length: 14.4mm
